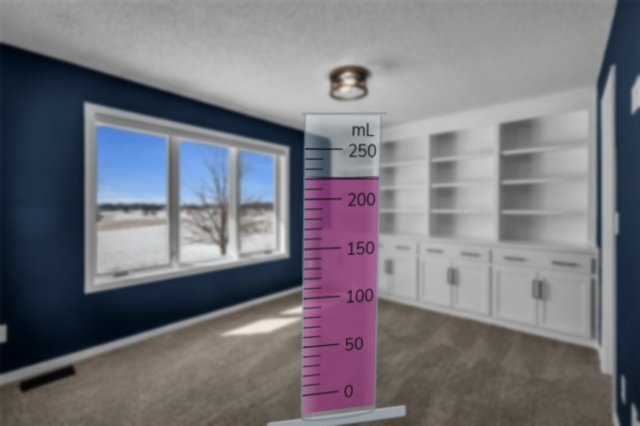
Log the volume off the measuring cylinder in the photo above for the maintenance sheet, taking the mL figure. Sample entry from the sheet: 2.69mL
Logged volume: 220mL
